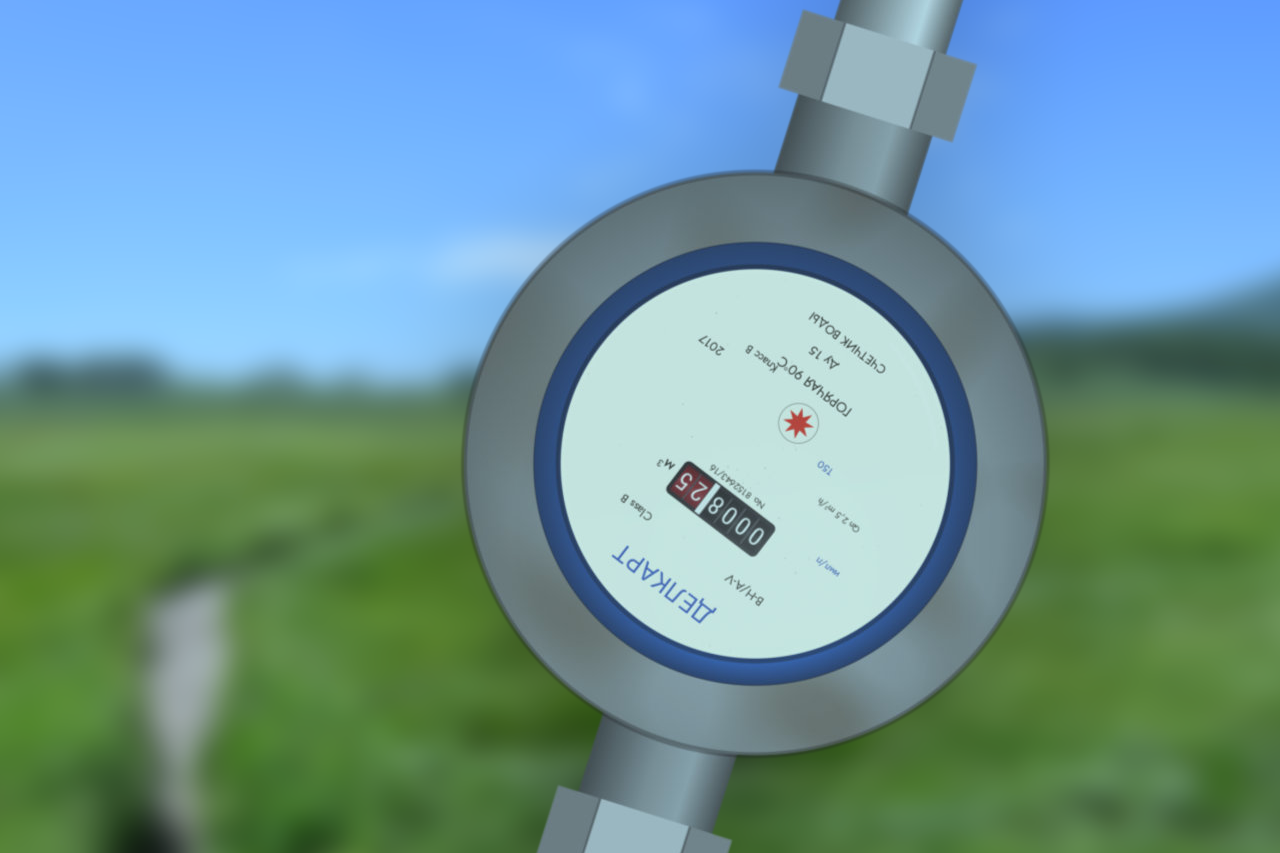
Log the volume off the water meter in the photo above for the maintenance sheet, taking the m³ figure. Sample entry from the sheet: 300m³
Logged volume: 8.25m³
